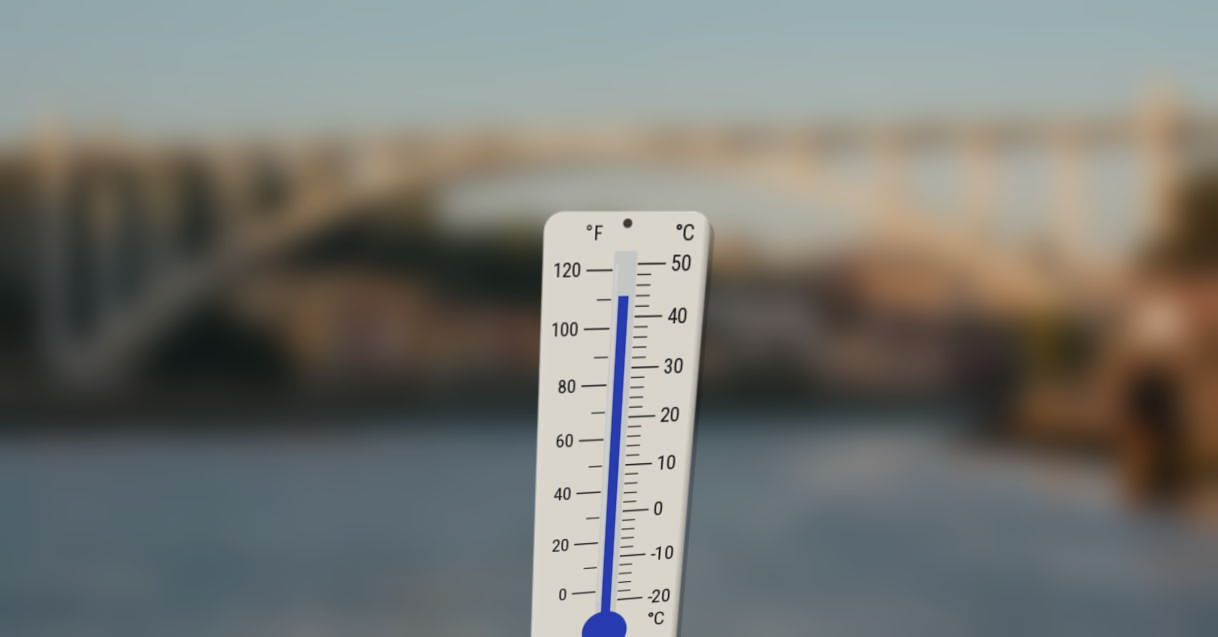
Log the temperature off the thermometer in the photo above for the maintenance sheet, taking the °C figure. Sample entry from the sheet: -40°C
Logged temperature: 44°C
